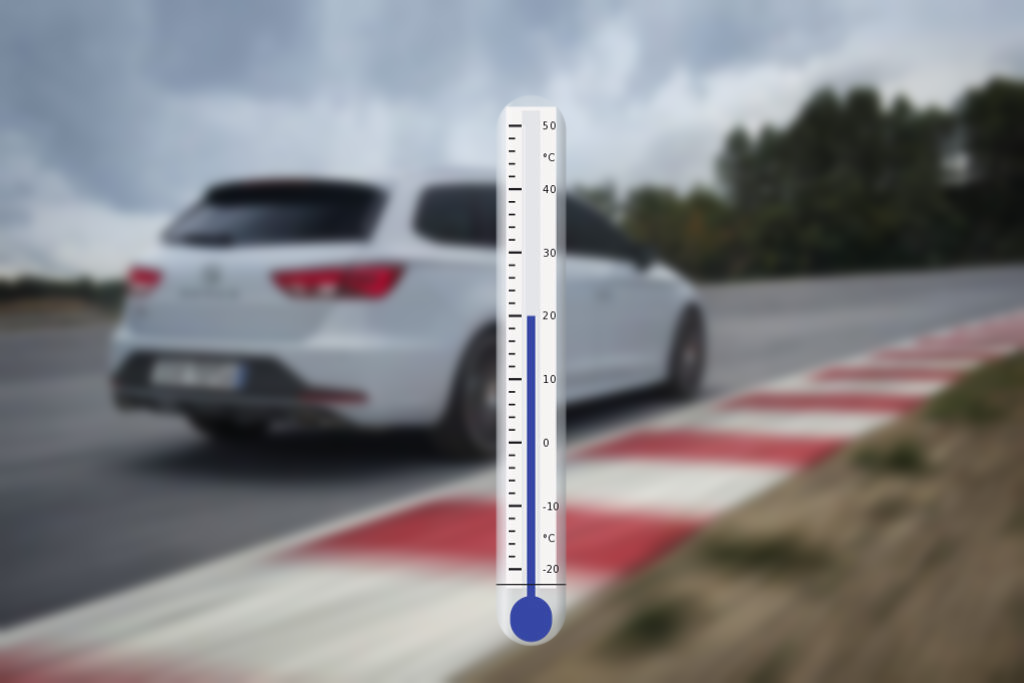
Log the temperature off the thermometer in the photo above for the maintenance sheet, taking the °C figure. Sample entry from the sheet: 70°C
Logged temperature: 20°C
